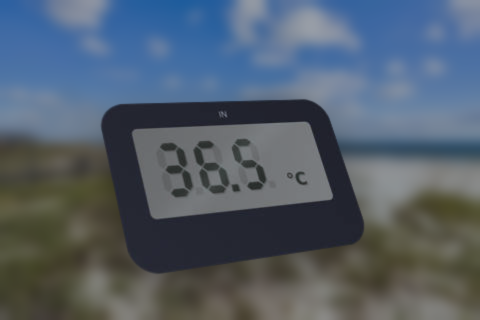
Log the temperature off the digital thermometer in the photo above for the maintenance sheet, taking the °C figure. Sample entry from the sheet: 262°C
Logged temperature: 36.5°C
